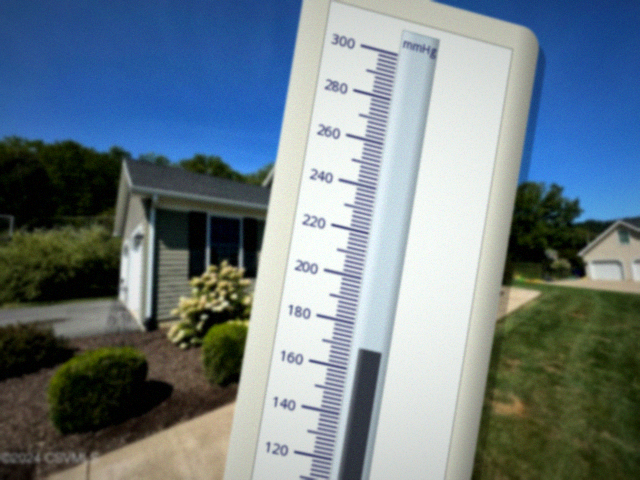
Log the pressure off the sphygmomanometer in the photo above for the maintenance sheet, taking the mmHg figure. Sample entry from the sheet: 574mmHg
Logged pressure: 170mmHg
